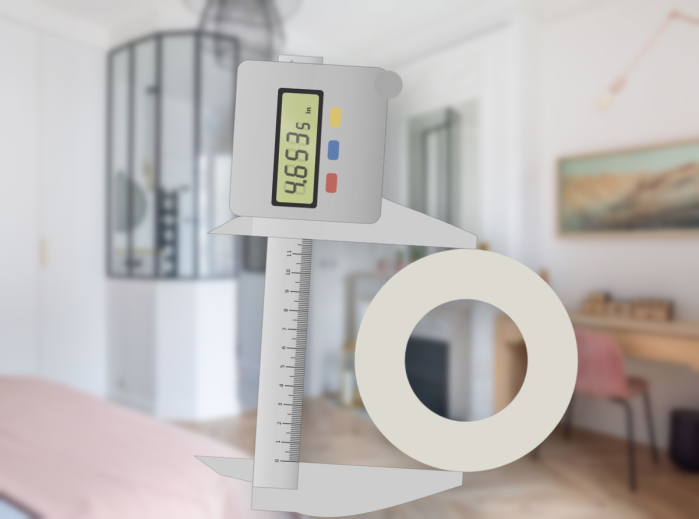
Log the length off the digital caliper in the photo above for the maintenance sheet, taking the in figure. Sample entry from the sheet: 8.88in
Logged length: 4.6535in
